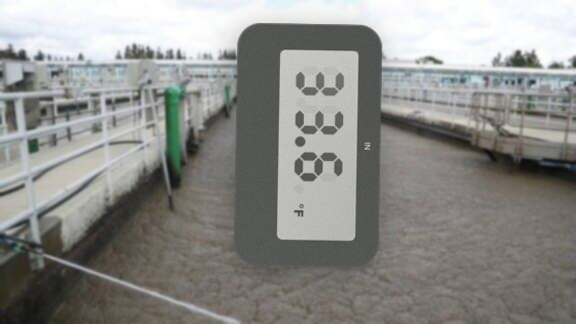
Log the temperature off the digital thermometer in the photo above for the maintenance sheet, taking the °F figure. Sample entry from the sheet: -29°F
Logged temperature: 33.6°F
